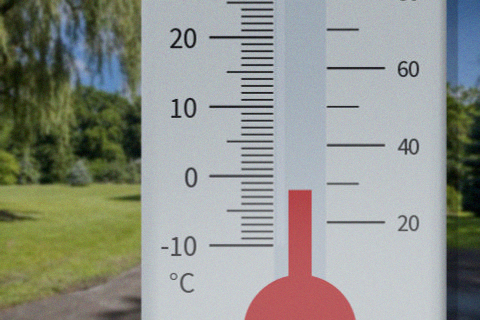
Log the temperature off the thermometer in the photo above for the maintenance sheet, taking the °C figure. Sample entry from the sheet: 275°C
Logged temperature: -2°C
